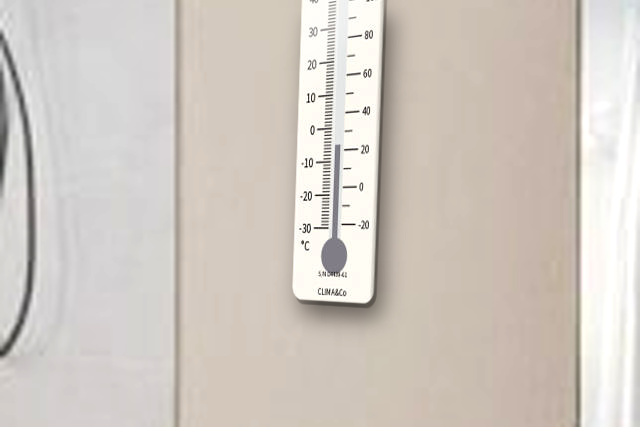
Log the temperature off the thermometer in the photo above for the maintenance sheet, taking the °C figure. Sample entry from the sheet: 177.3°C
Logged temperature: -5°C
